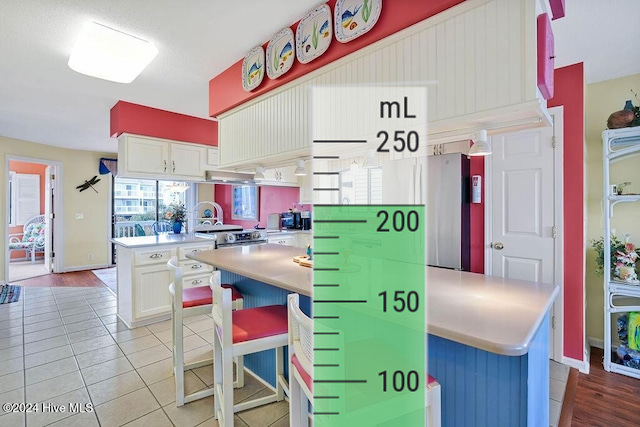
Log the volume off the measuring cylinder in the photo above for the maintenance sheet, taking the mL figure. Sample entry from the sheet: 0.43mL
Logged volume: 210mL
